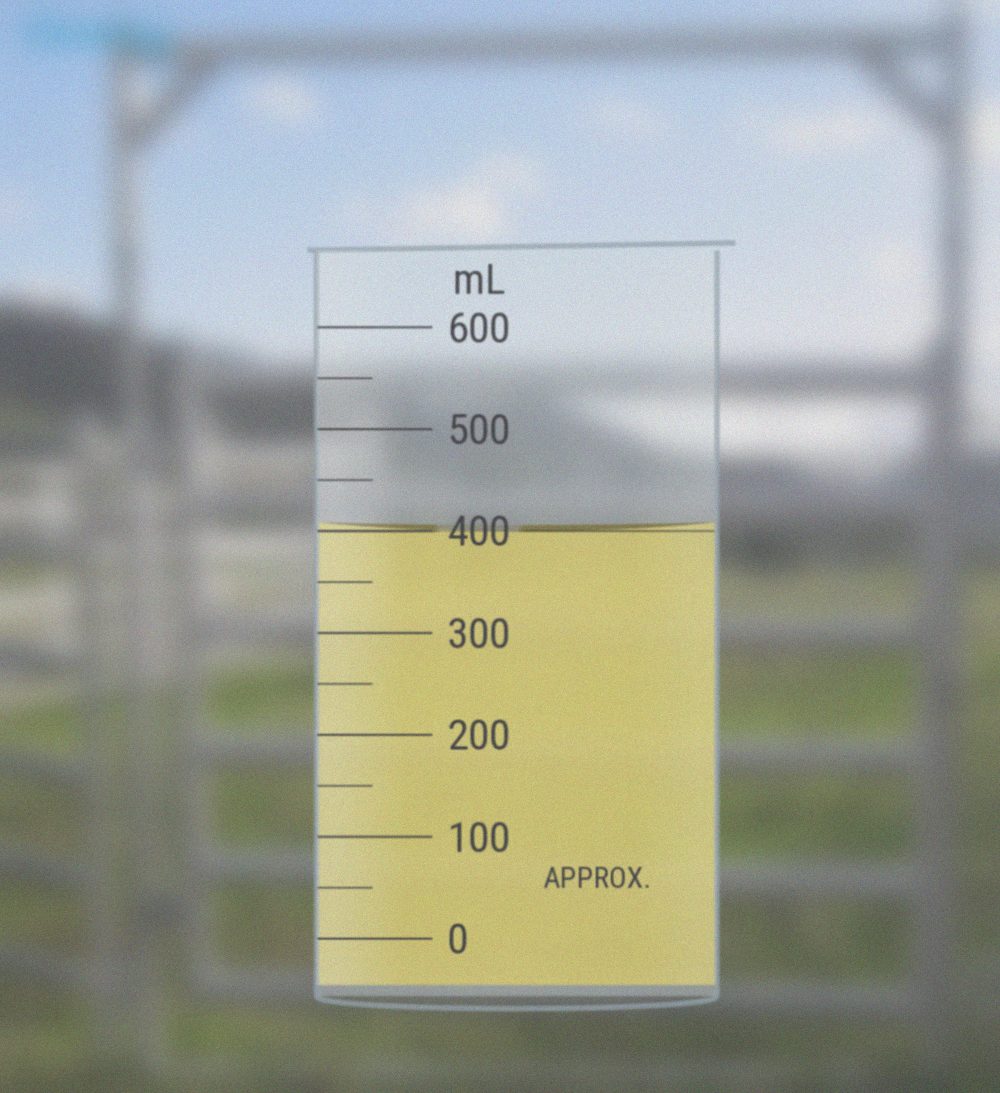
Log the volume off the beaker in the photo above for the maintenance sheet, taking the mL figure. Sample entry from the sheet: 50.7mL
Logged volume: 400mL
